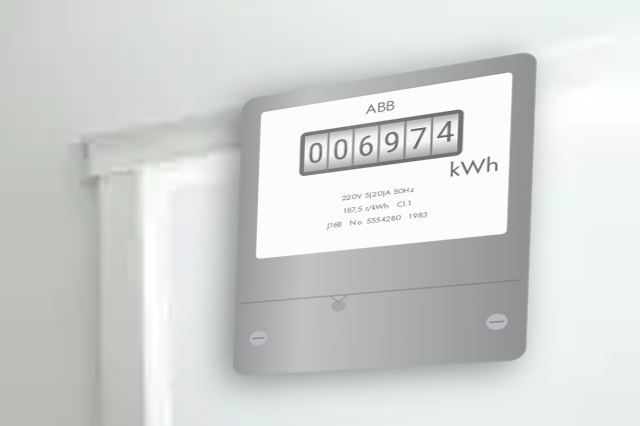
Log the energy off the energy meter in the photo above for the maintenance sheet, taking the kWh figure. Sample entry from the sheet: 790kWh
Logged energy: 6974kWh
